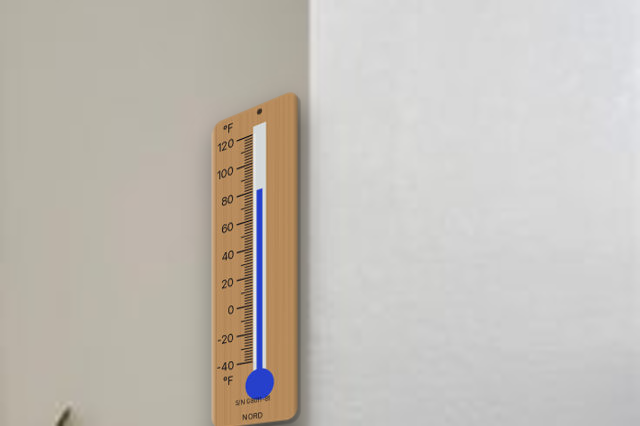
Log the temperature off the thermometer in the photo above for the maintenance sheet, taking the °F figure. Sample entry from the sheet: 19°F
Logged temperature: 80°F
